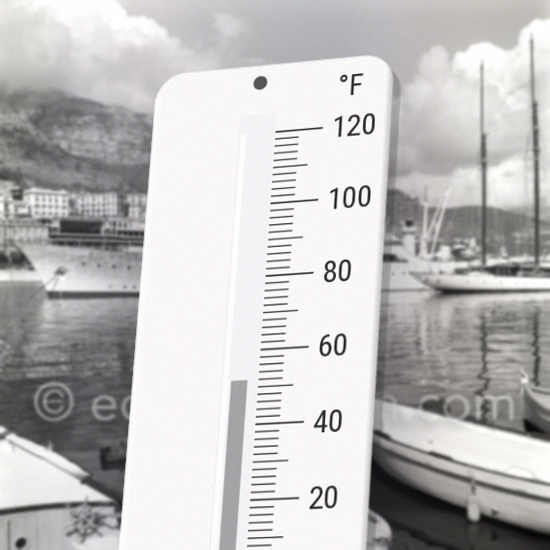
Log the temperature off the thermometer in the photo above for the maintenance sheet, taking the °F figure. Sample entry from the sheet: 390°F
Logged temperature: 52°F
